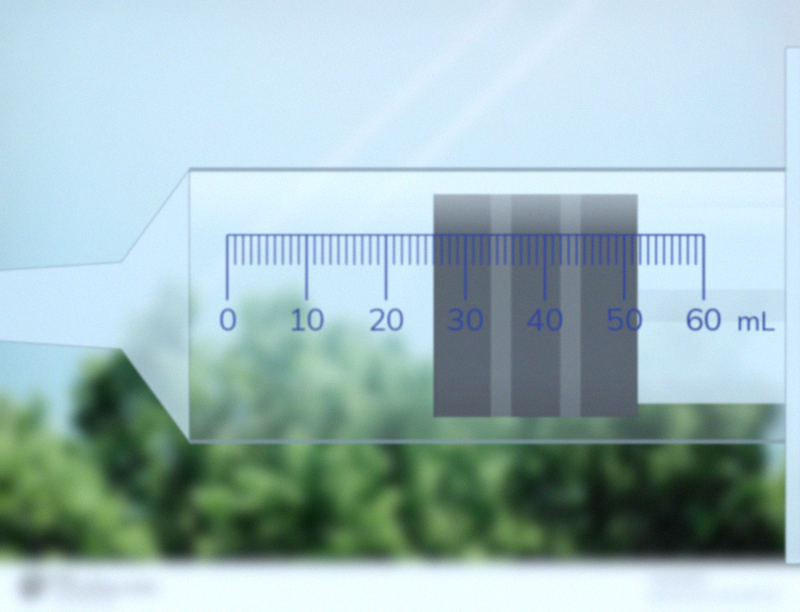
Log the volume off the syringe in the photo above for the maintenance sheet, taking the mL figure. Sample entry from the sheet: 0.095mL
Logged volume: 26mL
